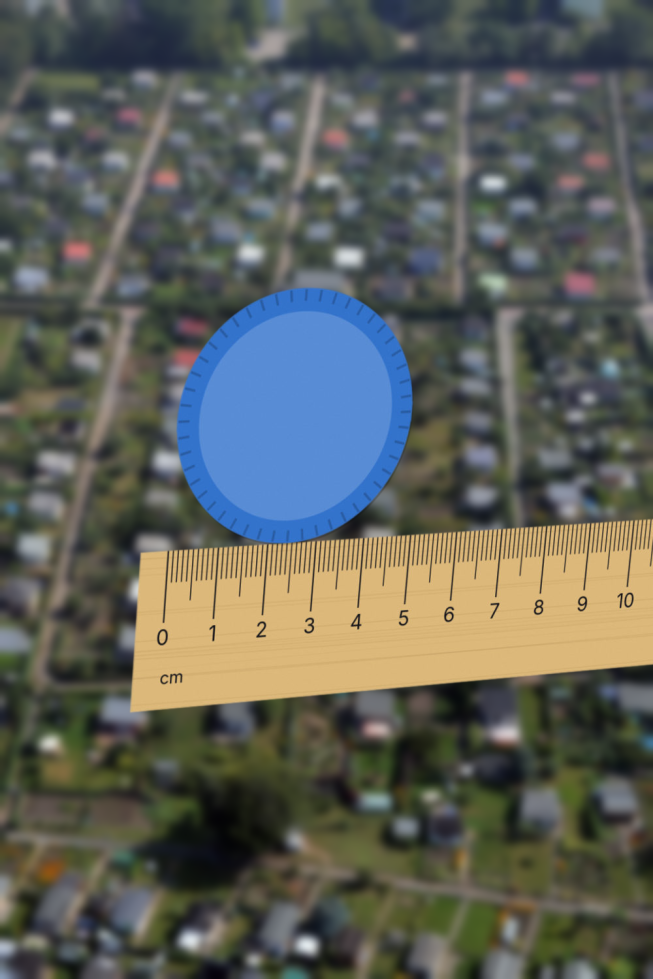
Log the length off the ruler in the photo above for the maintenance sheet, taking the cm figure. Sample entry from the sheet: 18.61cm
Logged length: 4.8cm
